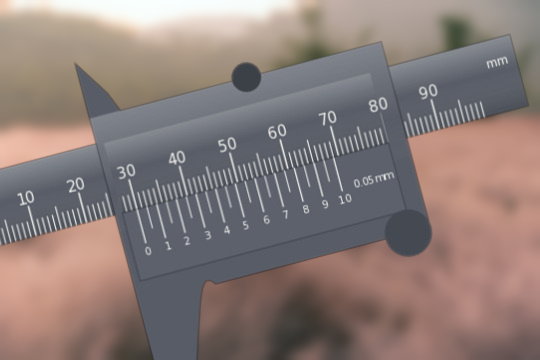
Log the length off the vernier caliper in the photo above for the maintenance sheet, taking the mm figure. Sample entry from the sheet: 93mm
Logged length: 30.0mm
